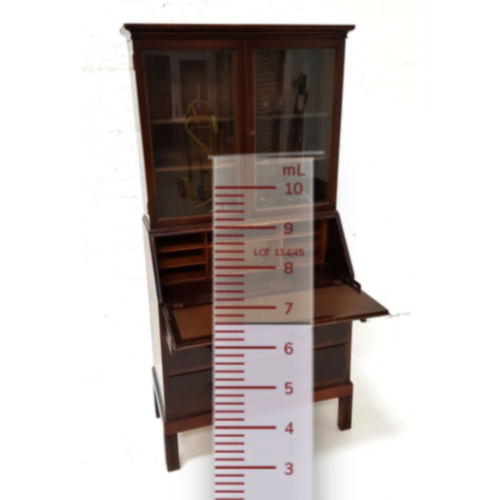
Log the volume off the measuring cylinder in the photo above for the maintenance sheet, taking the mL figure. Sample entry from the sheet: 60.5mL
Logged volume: 6.6mL
